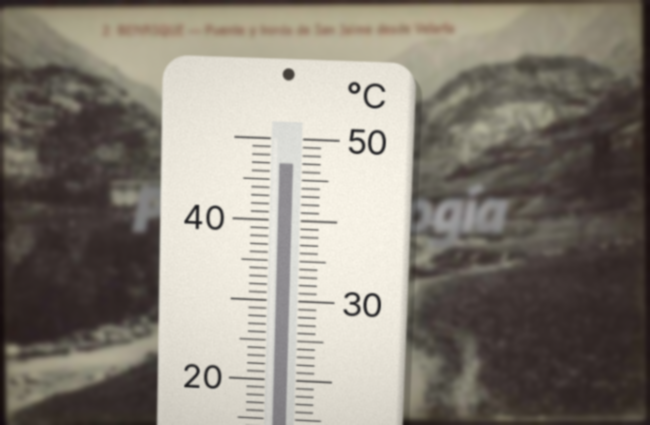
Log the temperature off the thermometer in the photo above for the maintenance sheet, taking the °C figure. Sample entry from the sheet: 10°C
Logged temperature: 47°C
